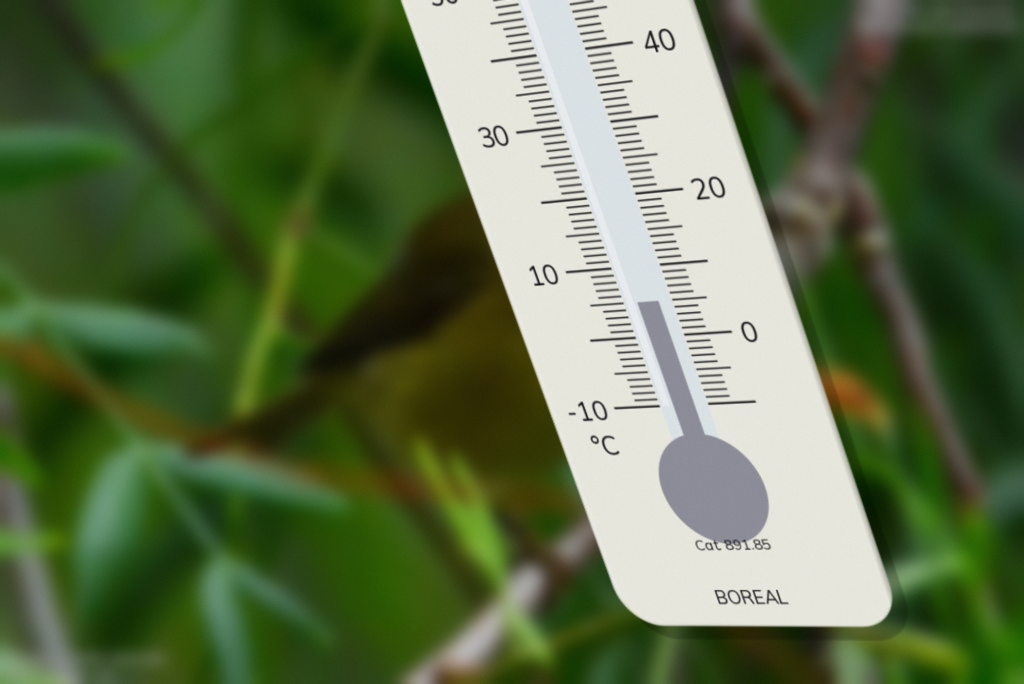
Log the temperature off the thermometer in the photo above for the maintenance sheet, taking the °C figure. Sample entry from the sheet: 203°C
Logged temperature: 5°C
